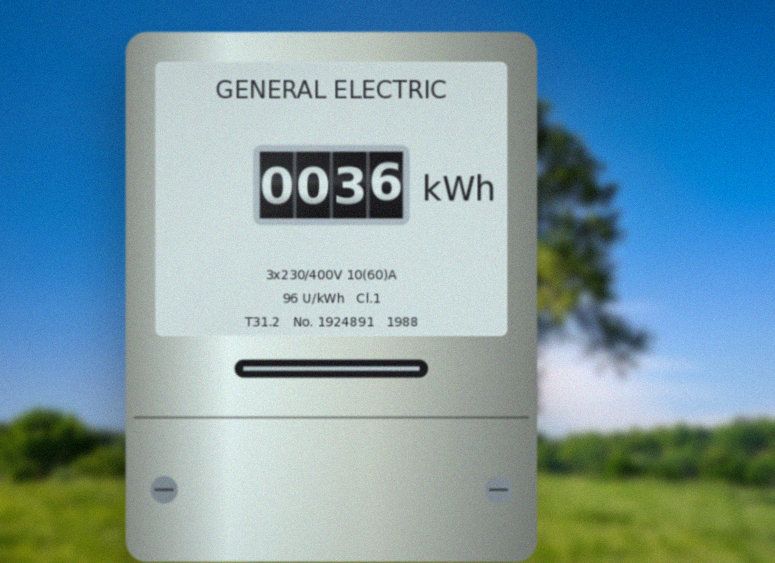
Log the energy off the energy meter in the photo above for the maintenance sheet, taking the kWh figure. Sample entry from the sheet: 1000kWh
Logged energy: 36kWh
